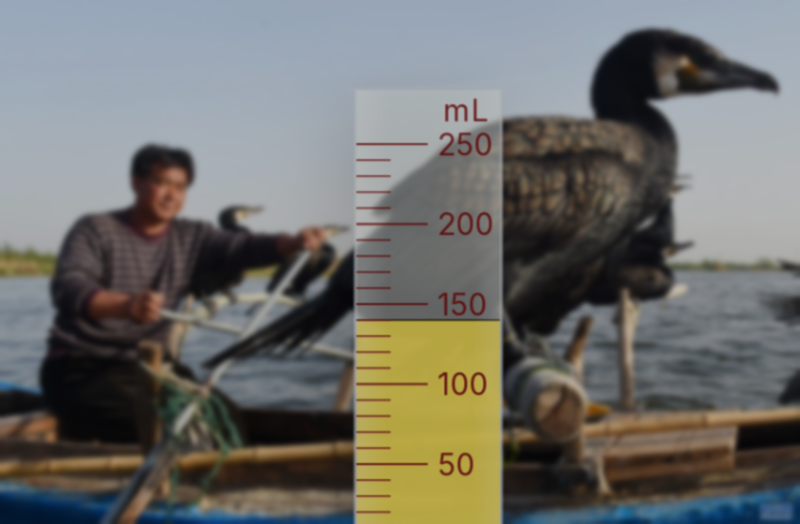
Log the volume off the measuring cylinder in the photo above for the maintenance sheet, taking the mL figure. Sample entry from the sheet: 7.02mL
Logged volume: 140mL
